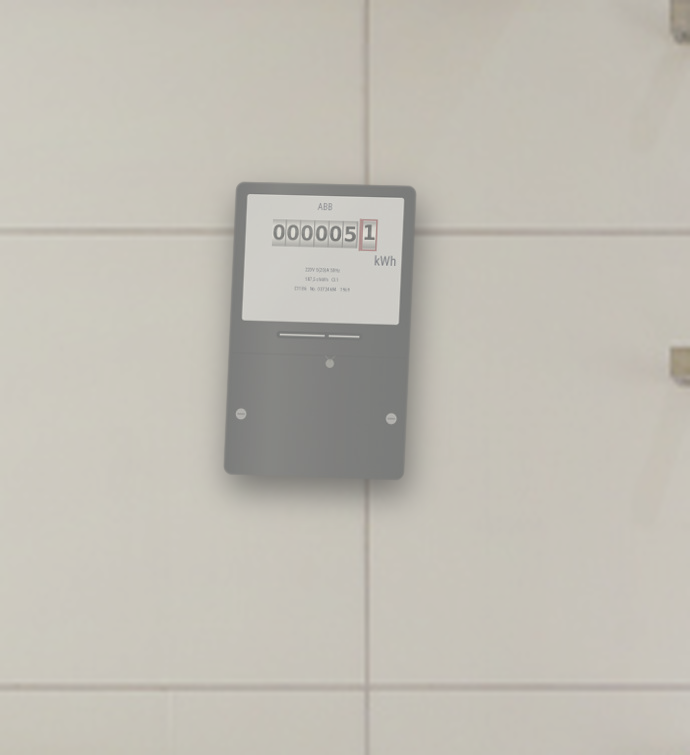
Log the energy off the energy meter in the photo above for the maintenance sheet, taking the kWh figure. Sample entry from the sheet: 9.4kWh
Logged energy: 5.1kWh
